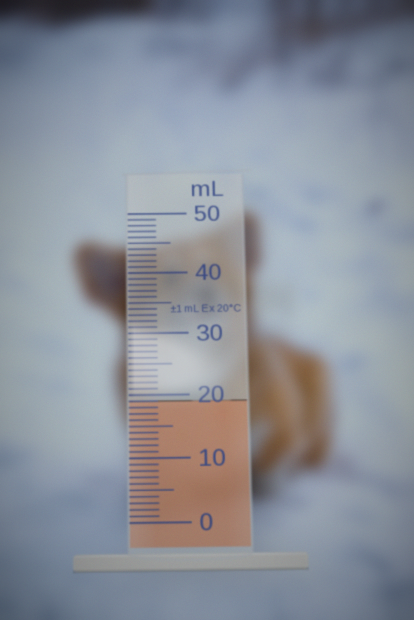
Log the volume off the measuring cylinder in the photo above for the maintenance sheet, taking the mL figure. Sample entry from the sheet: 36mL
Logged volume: 19mL
